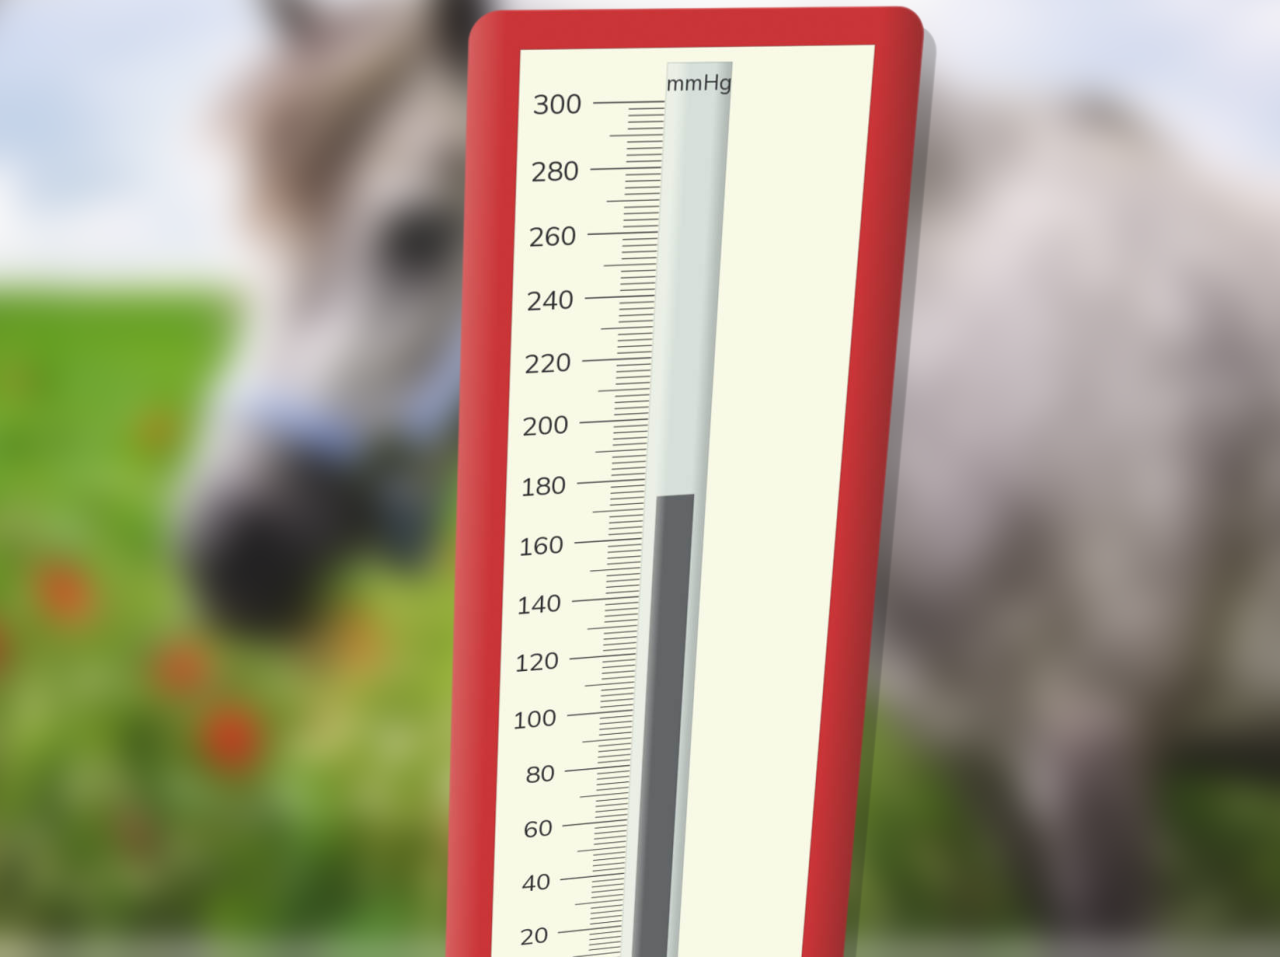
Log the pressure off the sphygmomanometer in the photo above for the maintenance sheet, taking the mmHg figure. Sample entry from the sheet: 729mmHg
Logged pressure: 174mmHg
